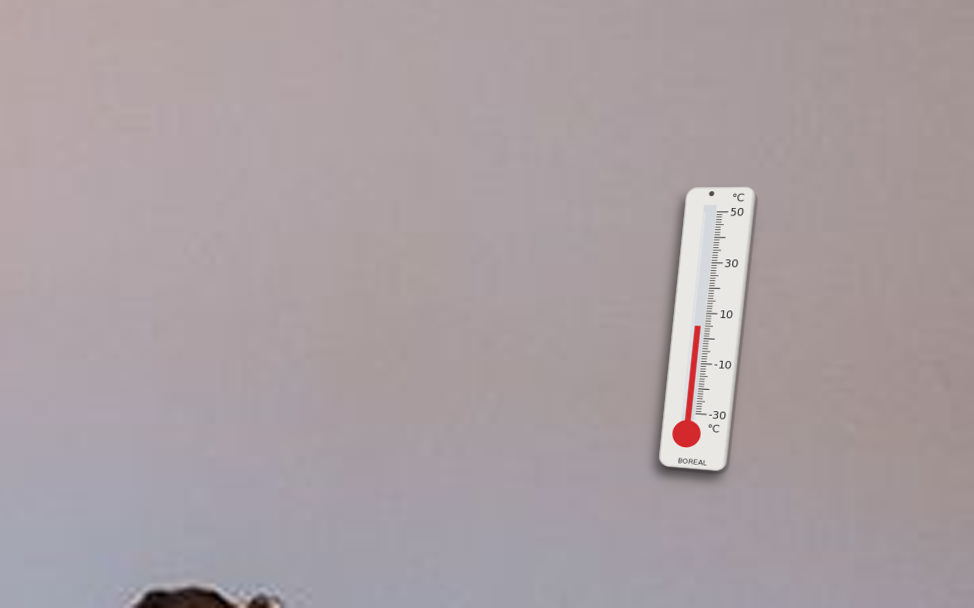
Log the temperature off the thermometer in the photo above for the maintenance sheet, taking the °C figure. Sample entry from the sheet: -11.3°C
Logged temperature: 5°C
